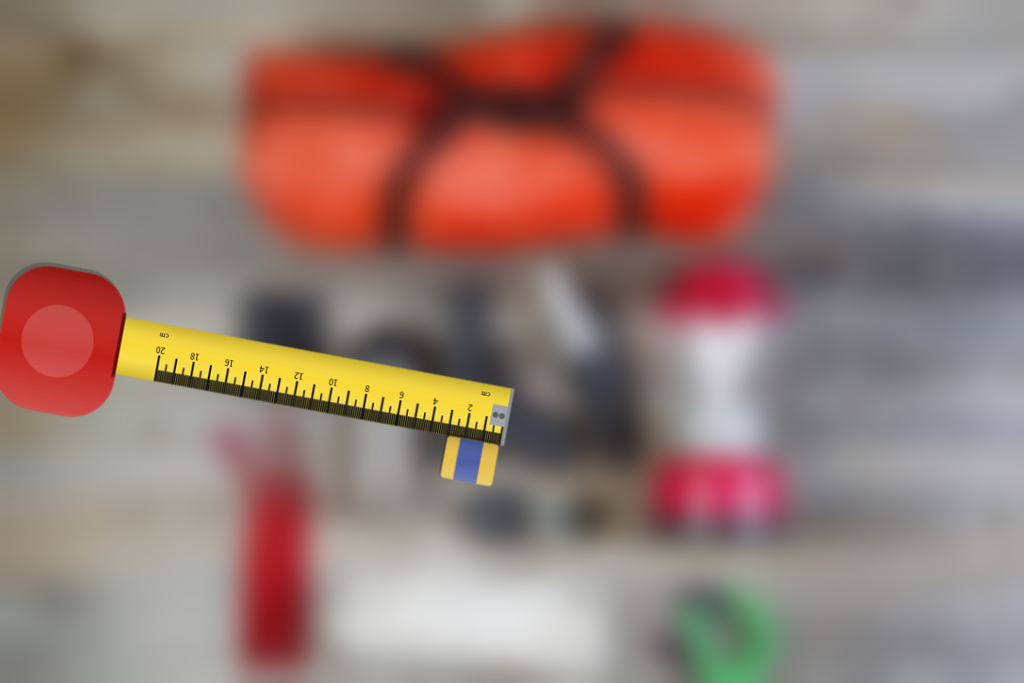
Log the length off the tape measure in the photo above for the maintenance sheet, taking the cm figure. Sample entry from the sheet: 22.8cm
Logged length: 3cm
